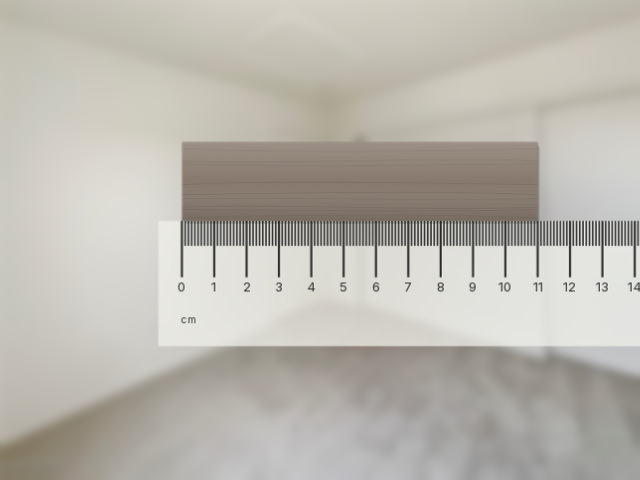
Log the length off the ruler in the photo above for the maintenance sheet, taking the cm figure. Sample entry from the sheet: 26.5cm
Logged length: 11cm
